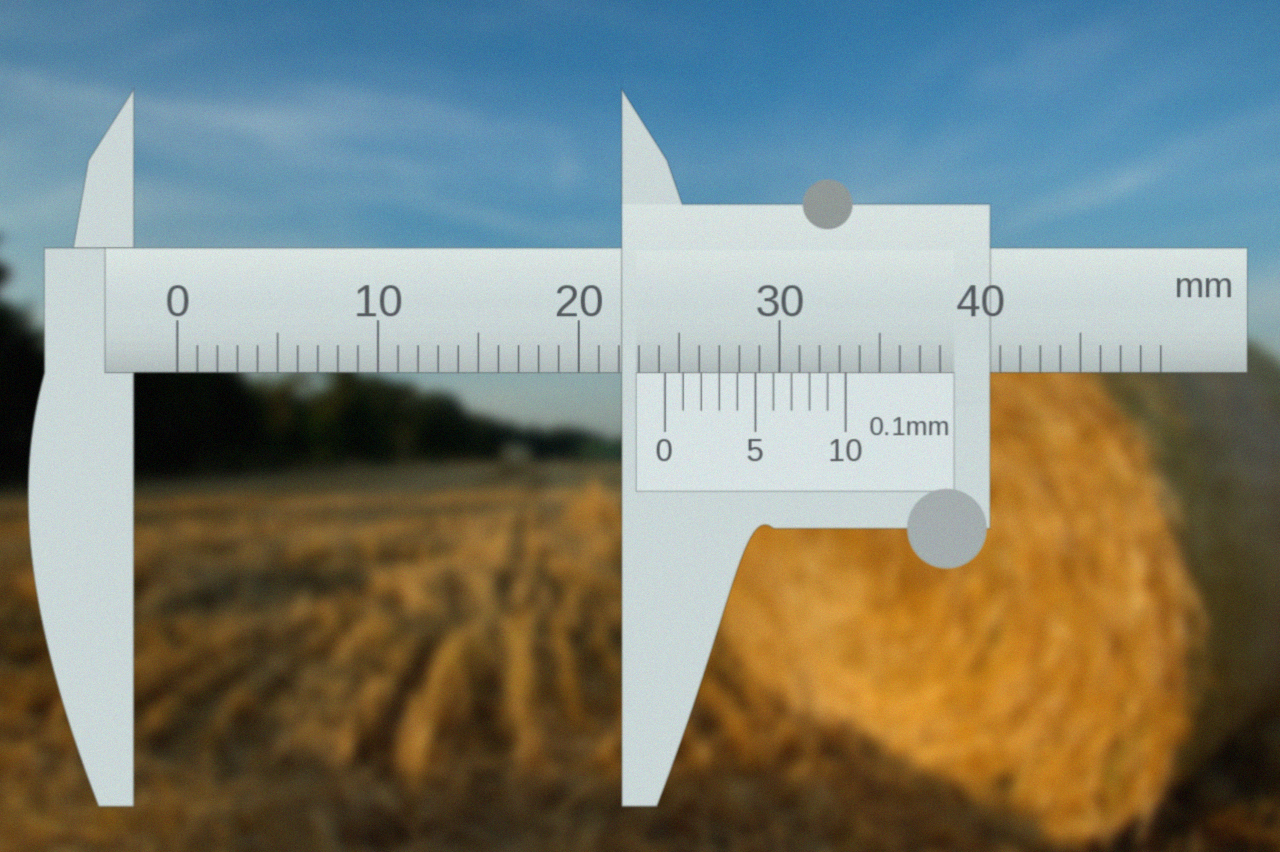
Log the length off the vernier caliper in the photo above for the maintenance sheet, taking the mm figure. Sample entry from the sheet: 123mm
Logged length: 24.3mm
